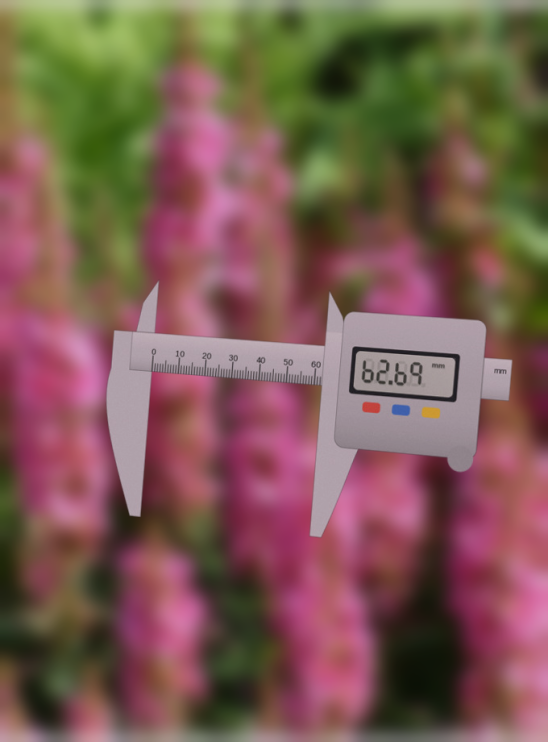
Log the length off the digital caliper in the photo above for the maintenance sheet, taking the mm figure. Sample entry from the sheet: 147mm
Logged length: 62.69mm
